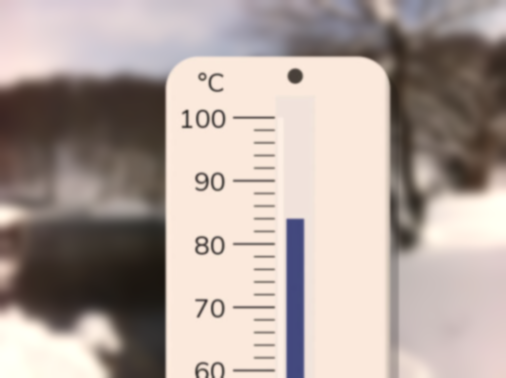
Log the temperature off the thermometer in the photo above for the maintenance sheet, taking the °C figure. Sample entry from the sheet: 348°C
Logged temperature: 84°C
